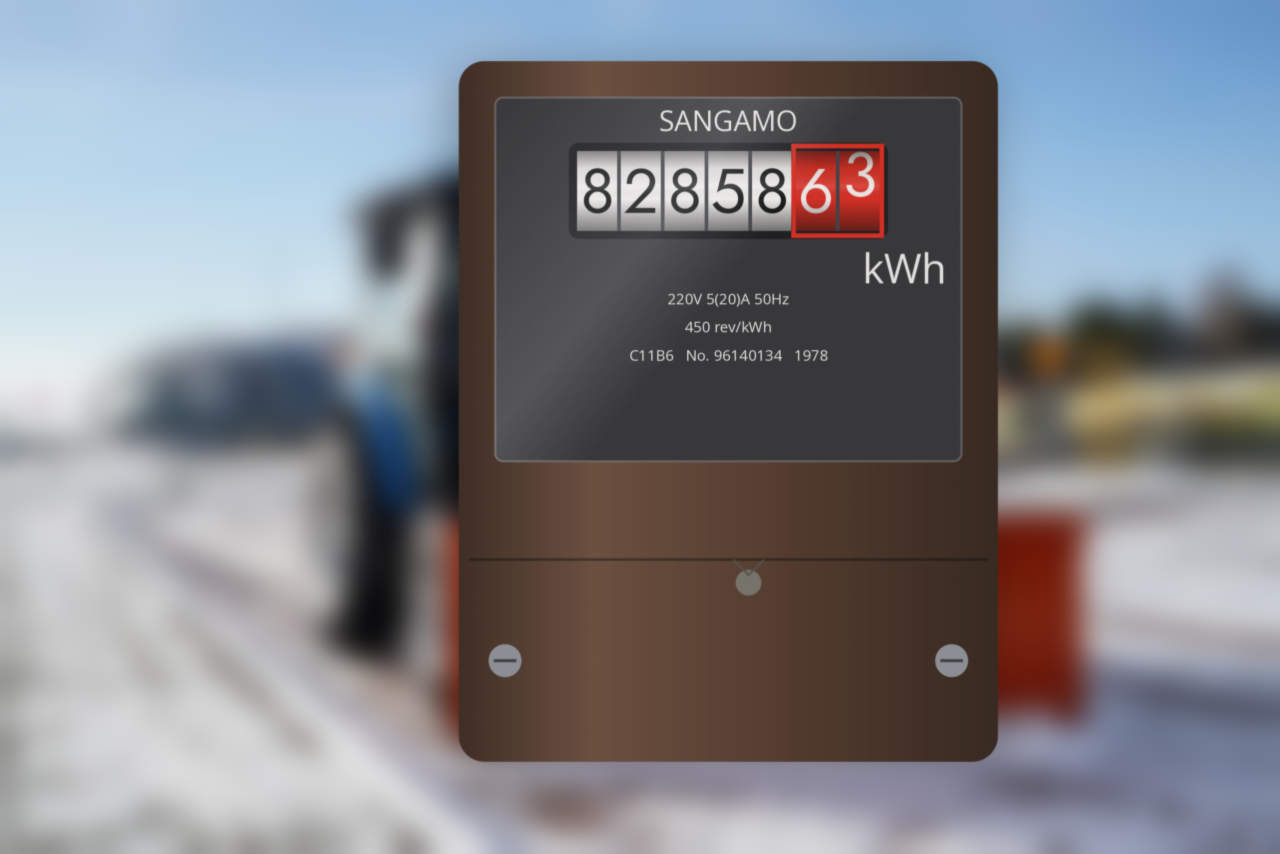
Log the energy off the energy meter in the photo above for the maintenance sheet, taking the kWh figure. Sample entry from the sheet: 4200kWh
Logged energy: 82858.63kWh
